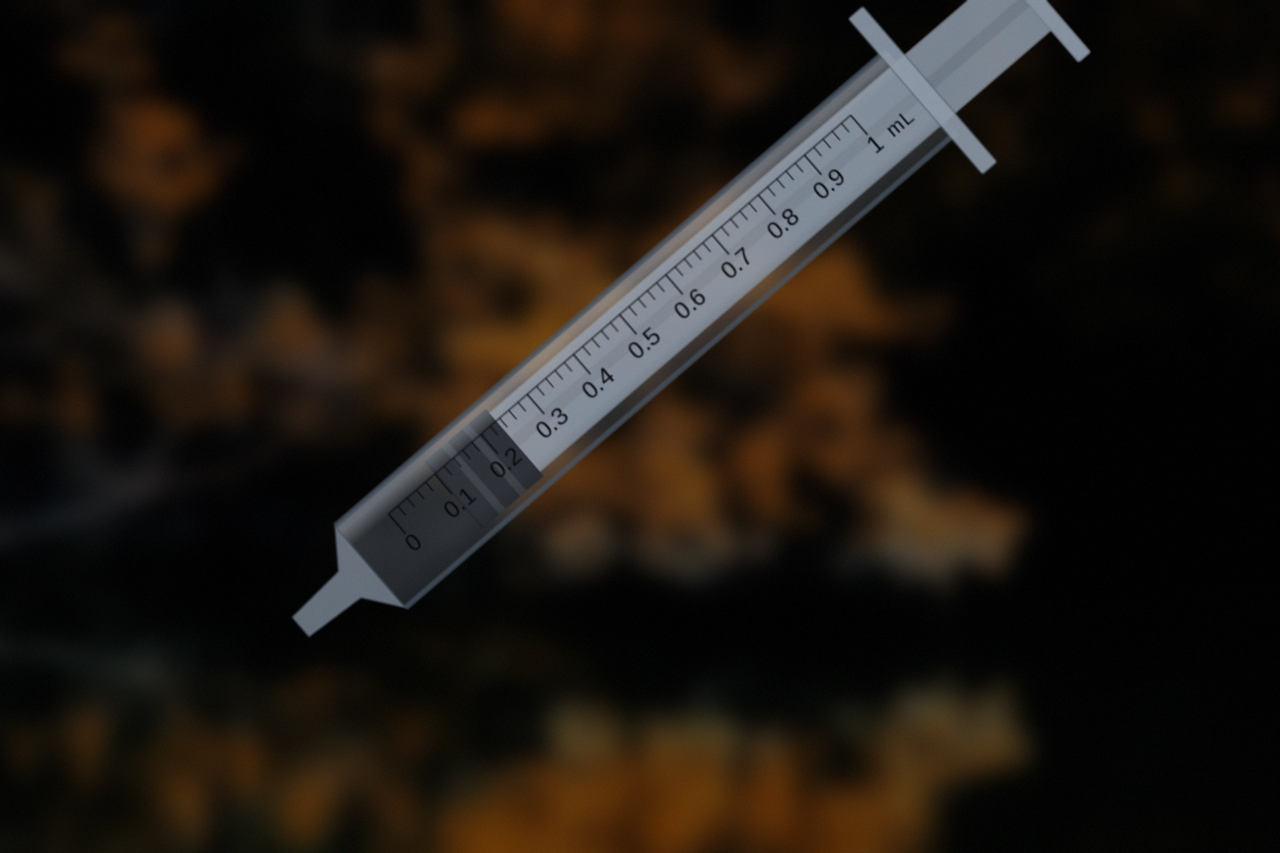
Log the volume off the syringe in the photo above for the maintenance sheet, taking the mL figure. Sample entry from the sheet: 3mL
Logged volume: 0.1mL
